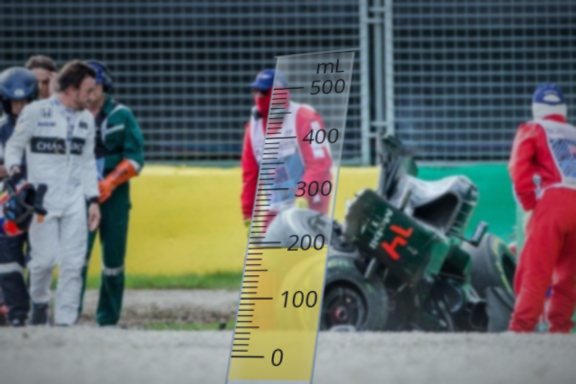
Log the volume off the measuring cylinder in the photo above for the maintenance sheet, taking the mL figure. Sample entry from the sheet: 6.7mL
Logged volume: 190mL
